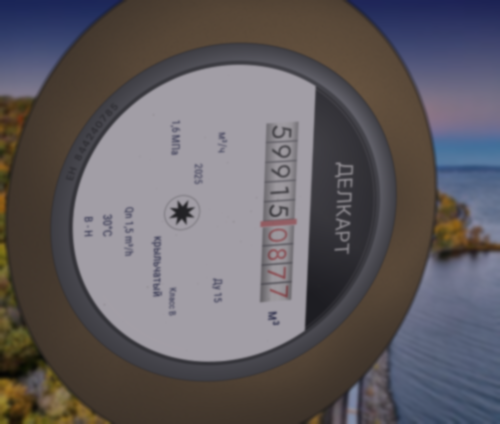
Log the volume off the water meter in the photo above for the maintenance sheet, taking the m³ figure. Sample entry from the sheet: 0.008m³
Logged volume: 59915.0877m³
